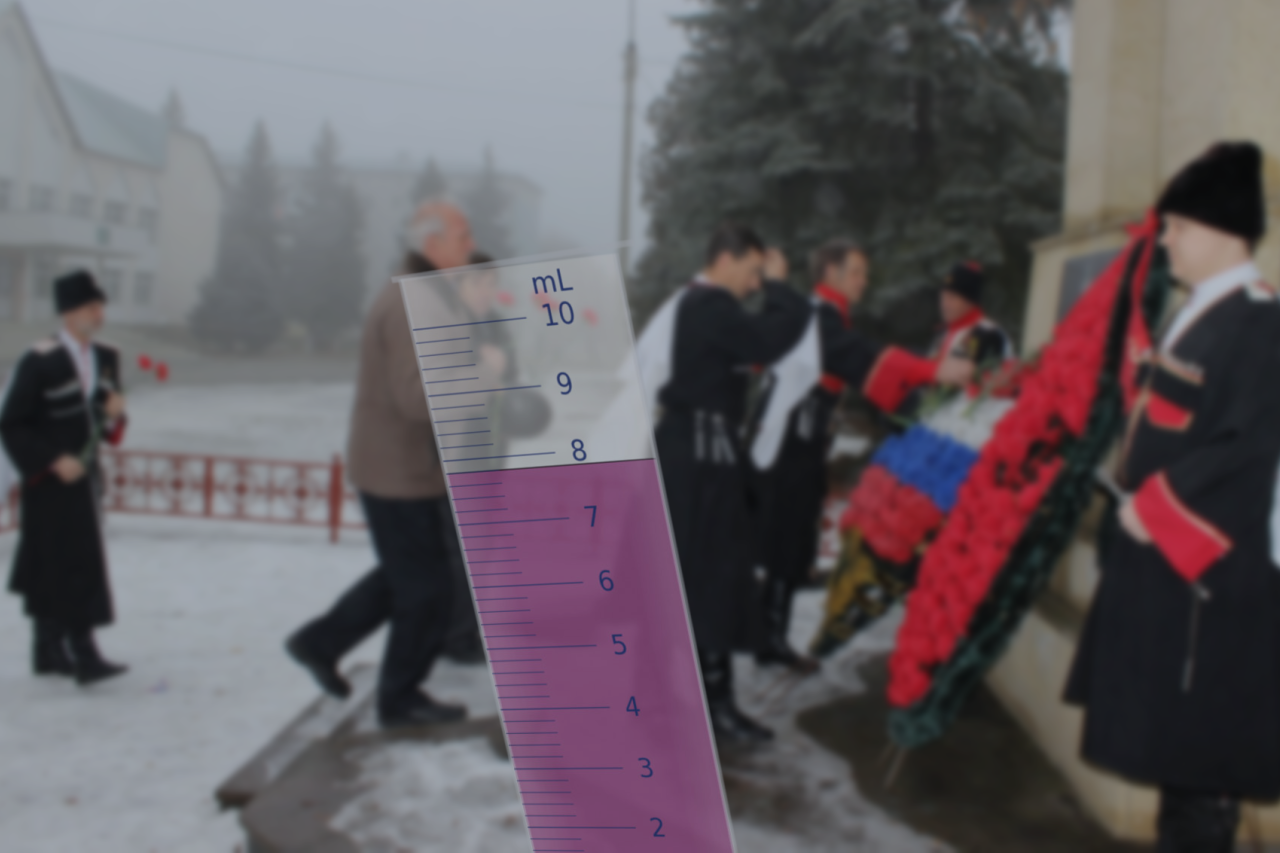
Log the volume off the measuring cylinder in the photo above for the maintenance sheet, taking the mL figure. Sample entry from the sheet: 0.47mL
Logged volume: 7.8mL
